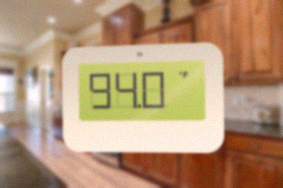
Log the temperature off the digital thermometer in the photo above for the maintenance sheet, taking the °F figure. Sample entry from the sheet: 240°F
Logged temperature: 94.0°F
